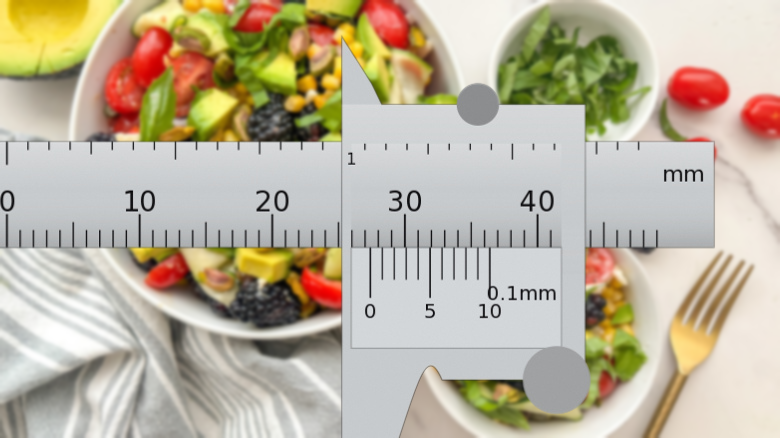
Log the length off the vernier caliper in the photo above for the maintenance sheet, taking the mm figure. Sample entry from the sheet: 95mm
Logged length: 27.4mm
